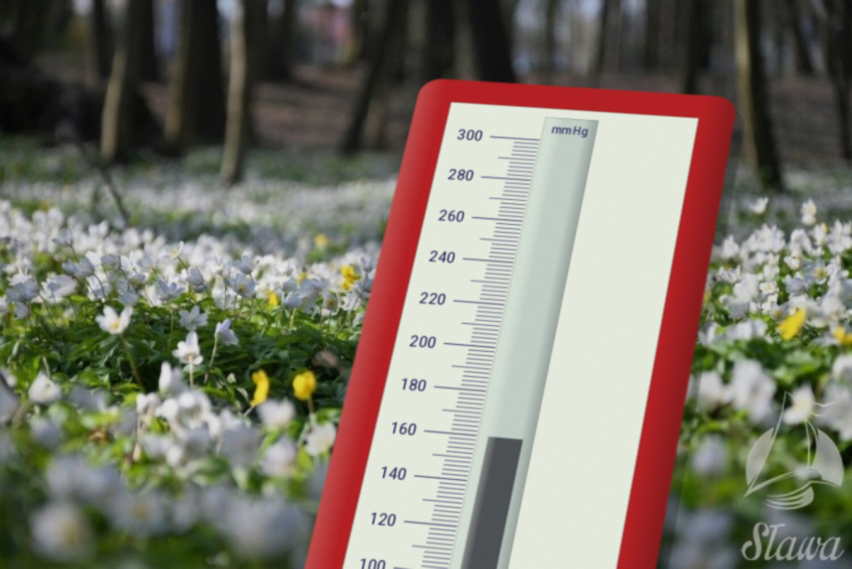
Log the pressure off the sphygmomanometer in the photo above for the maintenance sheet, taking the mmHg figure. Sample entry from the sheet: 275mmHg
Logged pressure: 160mmHg
